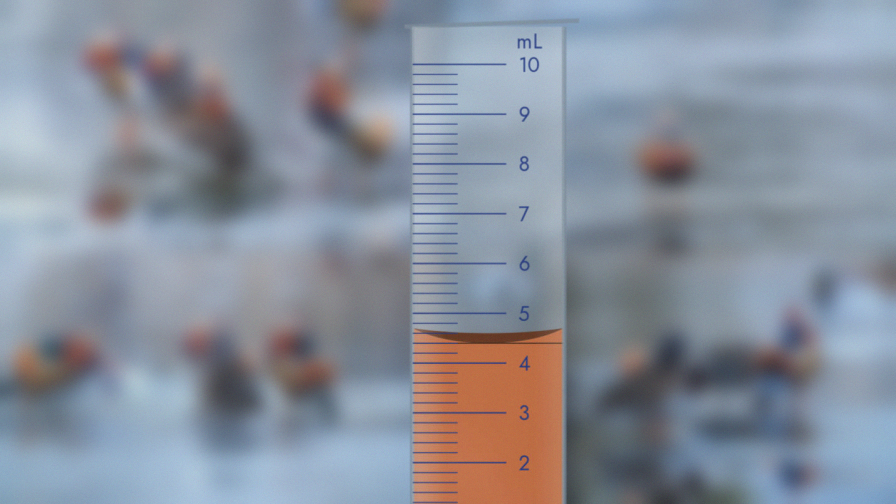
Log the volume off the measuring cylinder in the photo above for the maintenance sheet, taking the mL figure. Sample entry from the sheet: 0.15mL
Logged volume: 4.4mL
